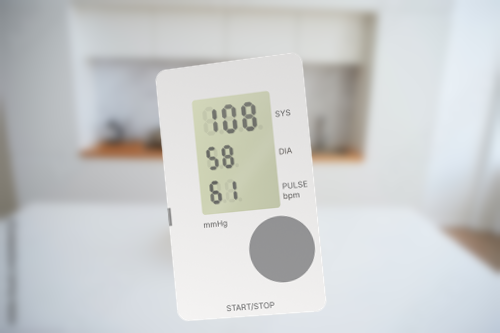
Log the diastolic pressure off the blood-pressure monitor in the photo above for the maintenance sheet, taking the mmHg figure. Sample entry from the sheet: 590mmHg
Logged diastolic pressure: 58mmHg
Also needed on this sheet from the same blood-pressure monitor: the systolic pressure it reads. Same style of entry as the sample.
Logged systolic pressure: 108mmHg
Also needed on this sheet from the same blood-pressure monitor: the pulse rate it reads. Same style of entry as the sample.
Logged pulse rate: 61bpm
